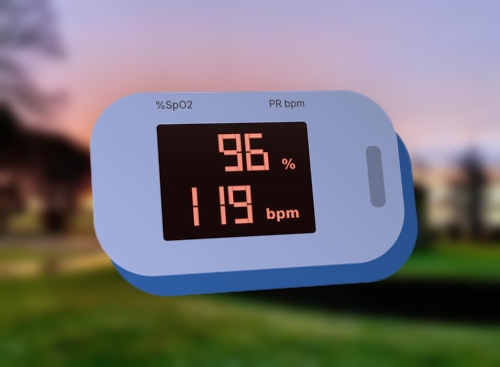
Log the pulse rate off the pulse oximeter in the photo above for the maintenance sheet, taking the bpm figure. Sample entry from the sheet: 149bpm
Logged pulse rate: 119bpm
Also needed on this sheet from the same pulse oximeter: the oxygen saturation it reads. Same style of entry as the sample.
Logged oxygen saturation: 96%
